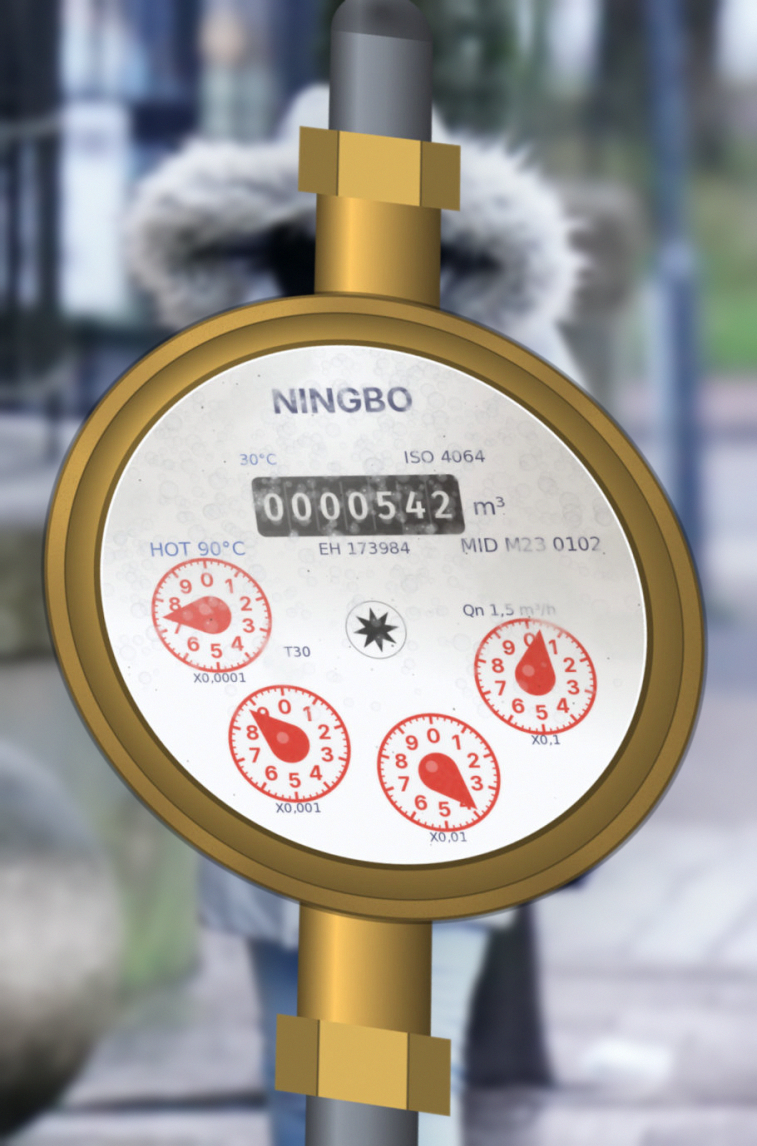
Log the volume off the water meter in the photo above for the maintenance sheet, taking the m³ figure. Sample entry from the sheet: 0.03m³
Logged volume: 542.0387m³
